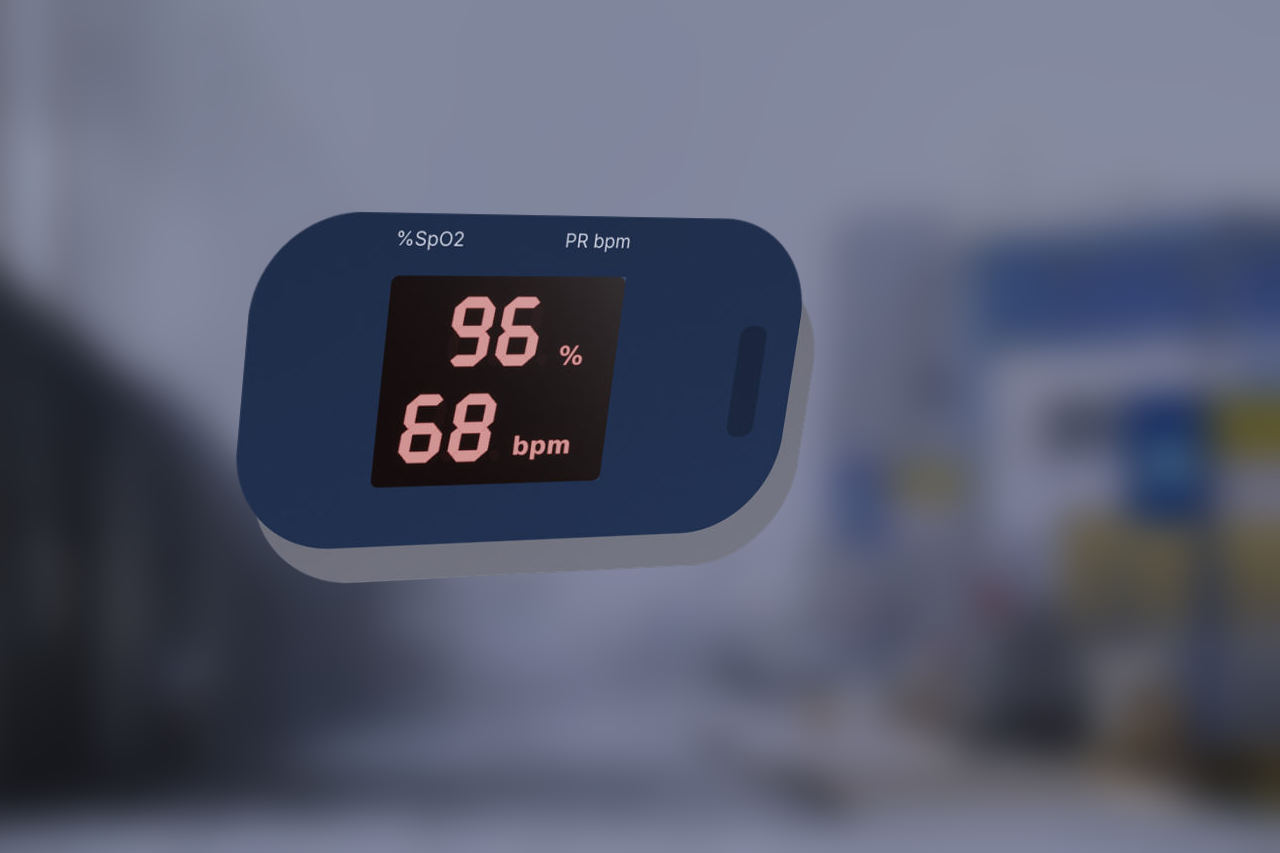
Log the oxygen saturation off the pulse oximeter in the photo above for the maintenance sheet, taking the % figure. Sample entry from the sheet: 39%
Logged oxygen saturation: 96%
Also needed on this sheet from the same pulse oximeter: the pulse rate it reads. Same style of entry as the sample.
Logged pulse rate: 68bpm
